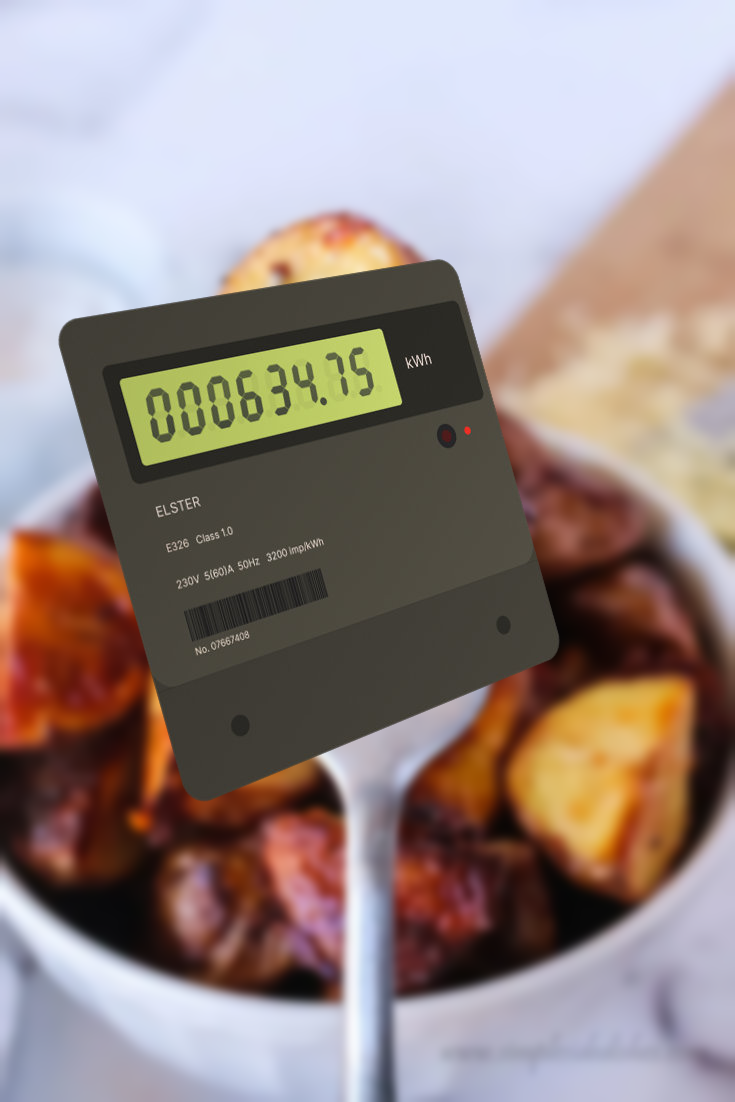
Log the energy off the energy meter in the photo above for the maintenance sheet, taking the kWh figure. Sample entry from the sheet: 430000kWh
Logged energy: 634.75kWh
